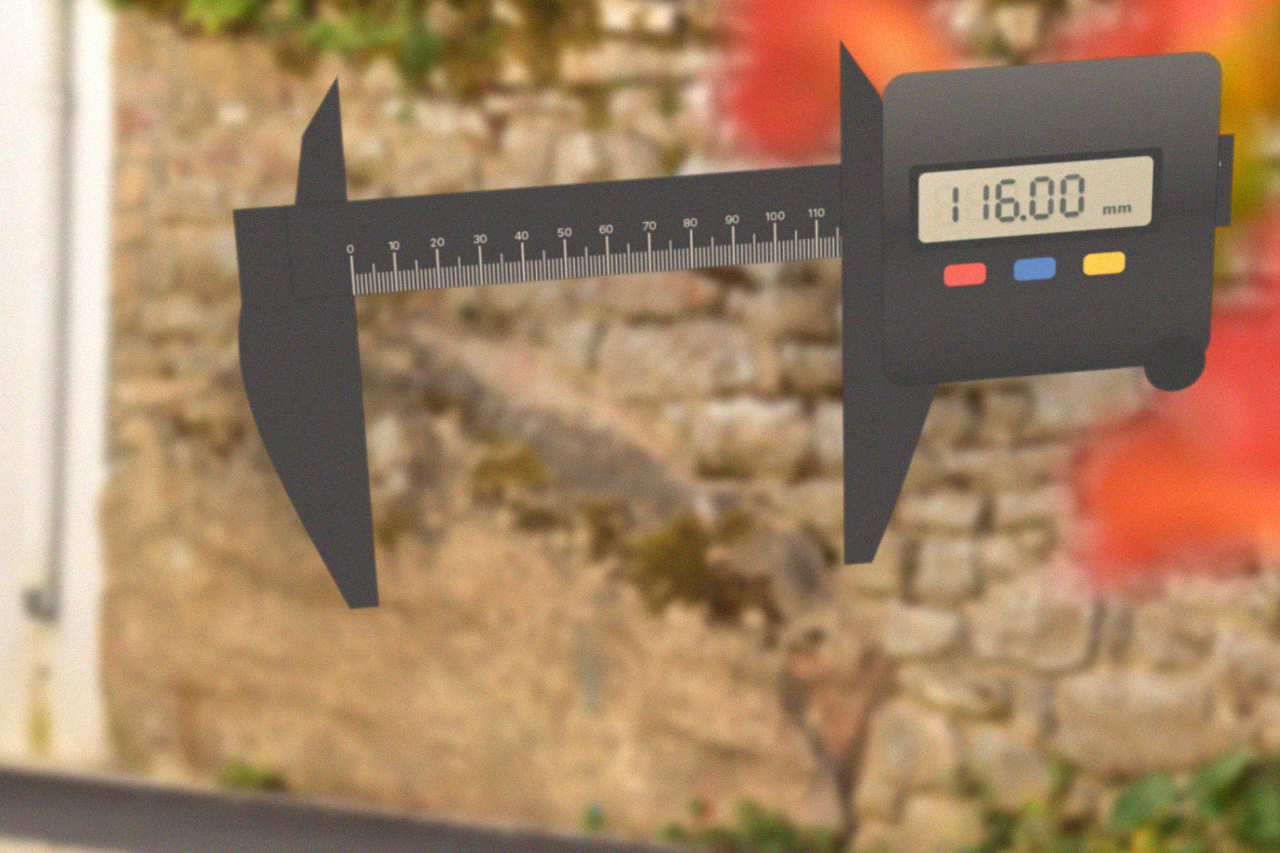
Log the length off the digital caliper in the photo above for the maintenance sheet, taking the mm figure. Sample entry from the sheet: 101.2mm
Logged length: 116.00mm
